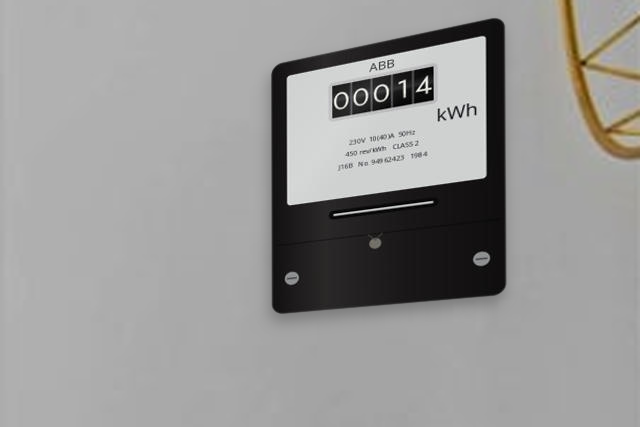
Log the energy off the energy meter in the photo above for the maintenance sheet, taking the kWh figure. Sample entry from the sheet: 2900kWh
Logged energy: 14kWh
